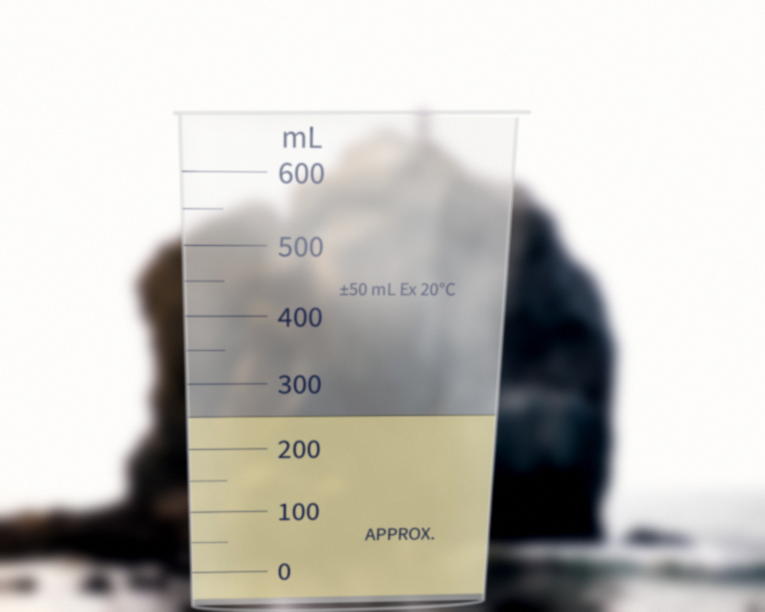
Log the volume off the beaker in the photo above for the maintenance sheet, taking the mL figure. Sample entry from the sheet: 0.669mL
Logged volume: 250mL
